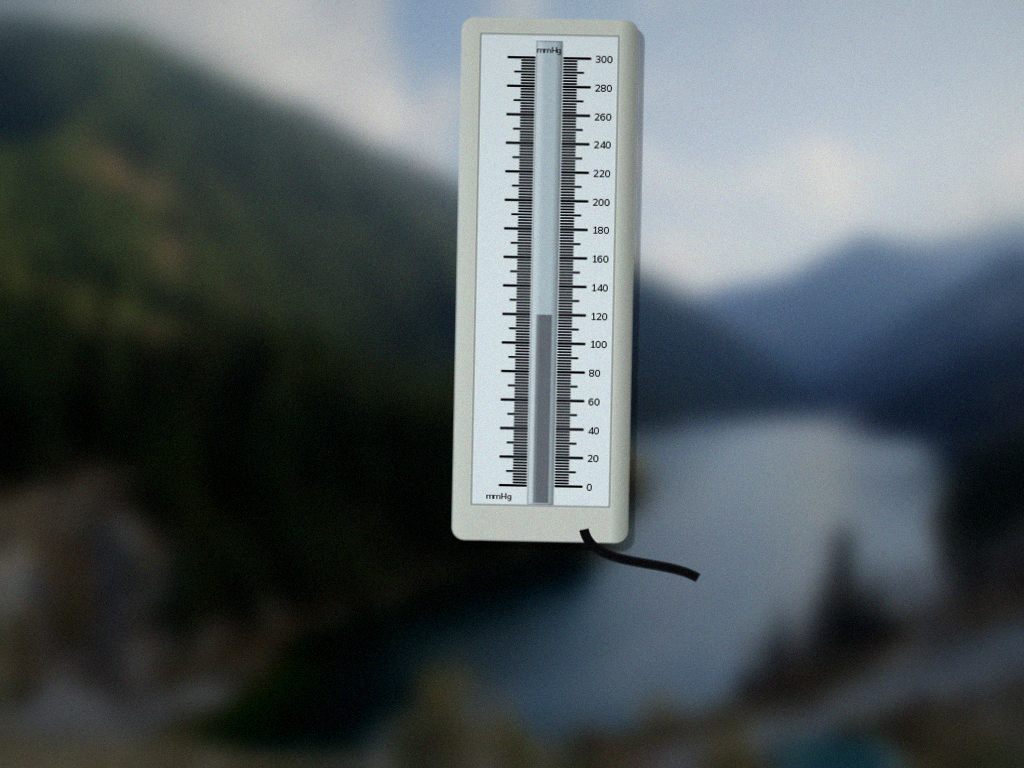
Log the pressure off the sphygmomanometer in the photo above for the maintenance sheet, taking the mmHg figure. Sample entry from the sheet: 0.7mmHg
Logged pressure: 120mmHg
